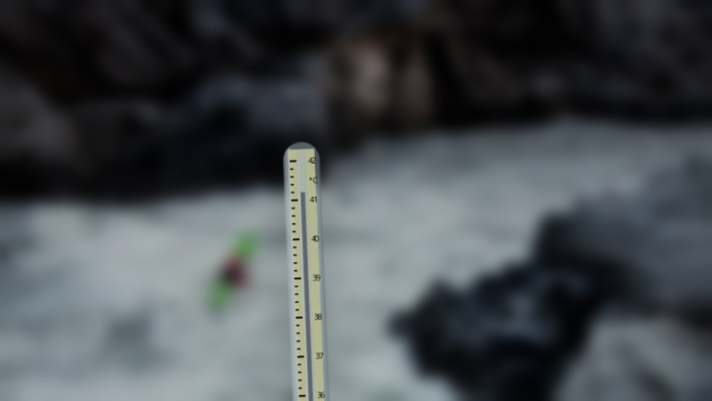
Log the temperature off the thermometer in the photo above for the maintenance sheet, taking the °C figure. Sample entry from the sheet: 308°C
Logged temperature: 41.2°C
